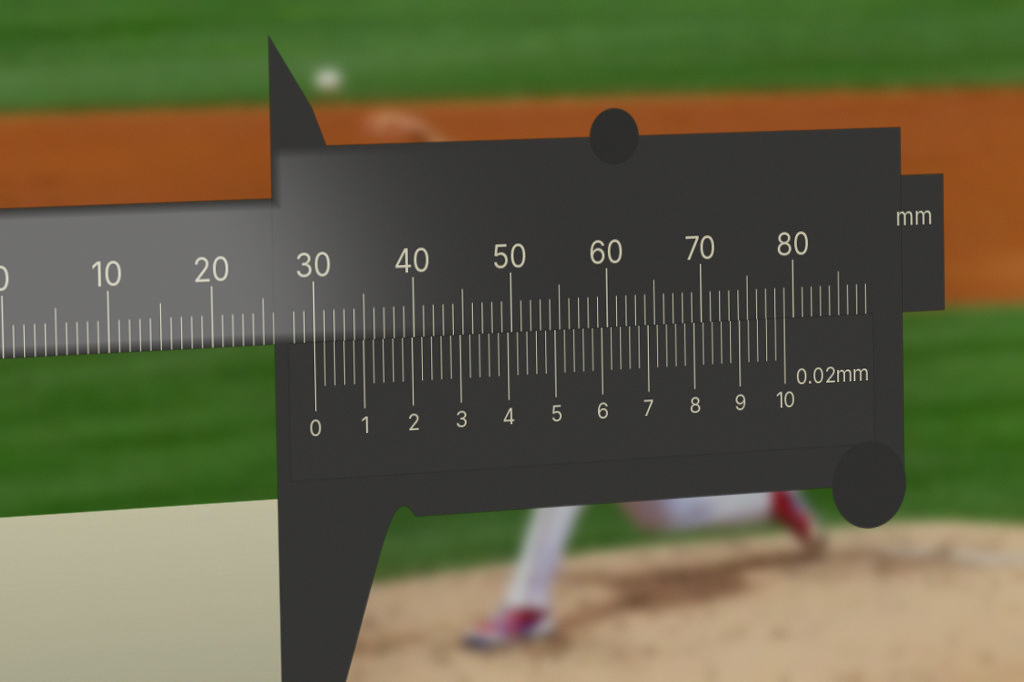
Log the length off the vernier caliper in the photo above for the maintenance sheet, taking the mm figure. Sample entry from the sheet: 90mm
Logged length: 30.0mm
